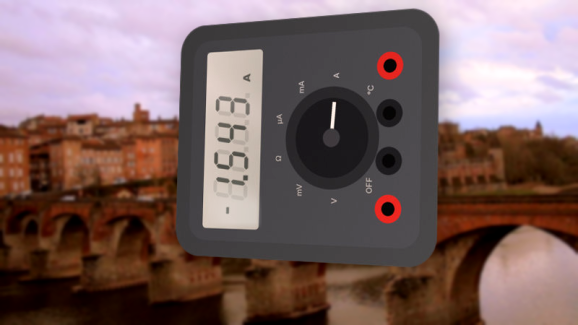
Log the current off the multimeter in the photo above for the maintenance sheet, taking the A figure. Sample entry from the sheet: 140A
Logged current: -1.543A
